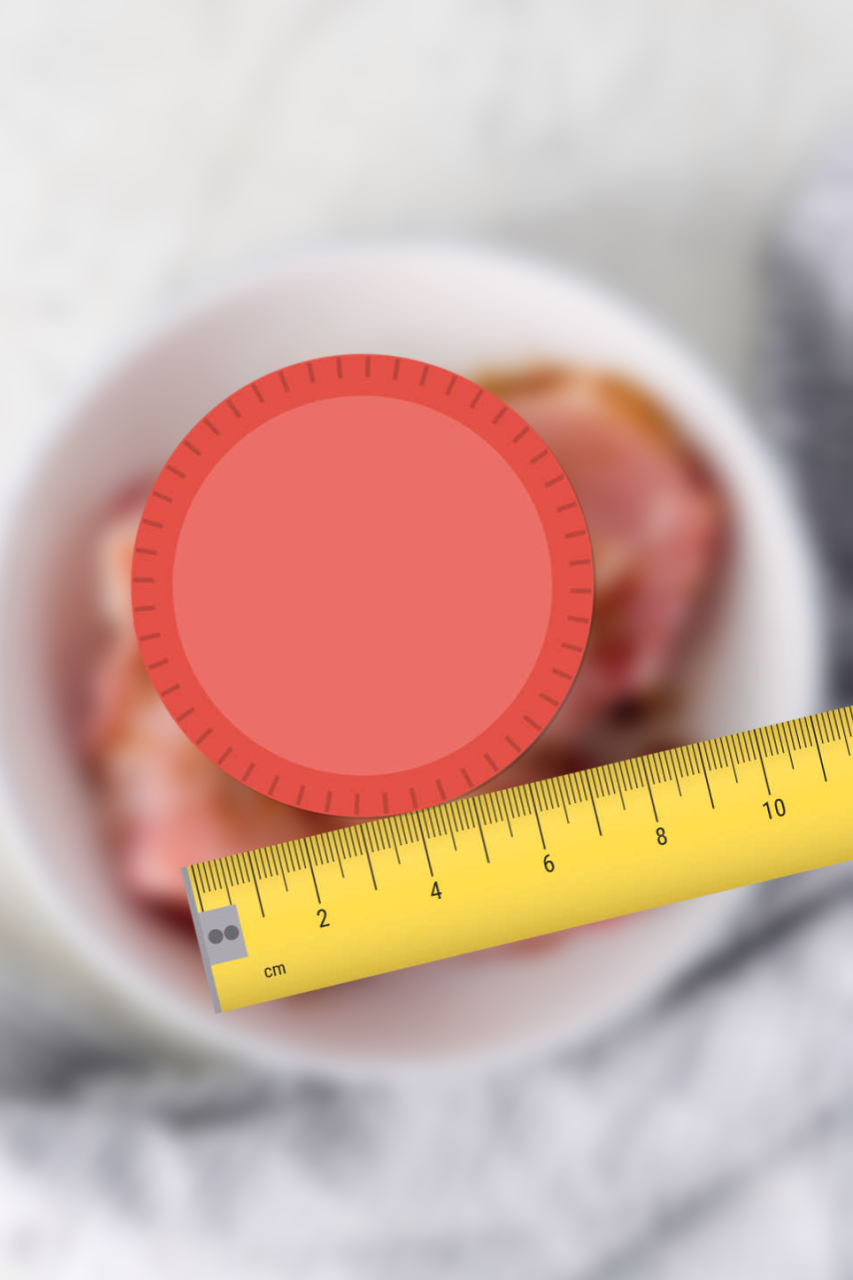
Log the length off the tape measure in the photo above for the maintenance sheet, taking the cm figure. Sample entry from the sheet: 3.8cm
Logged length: 8cm
